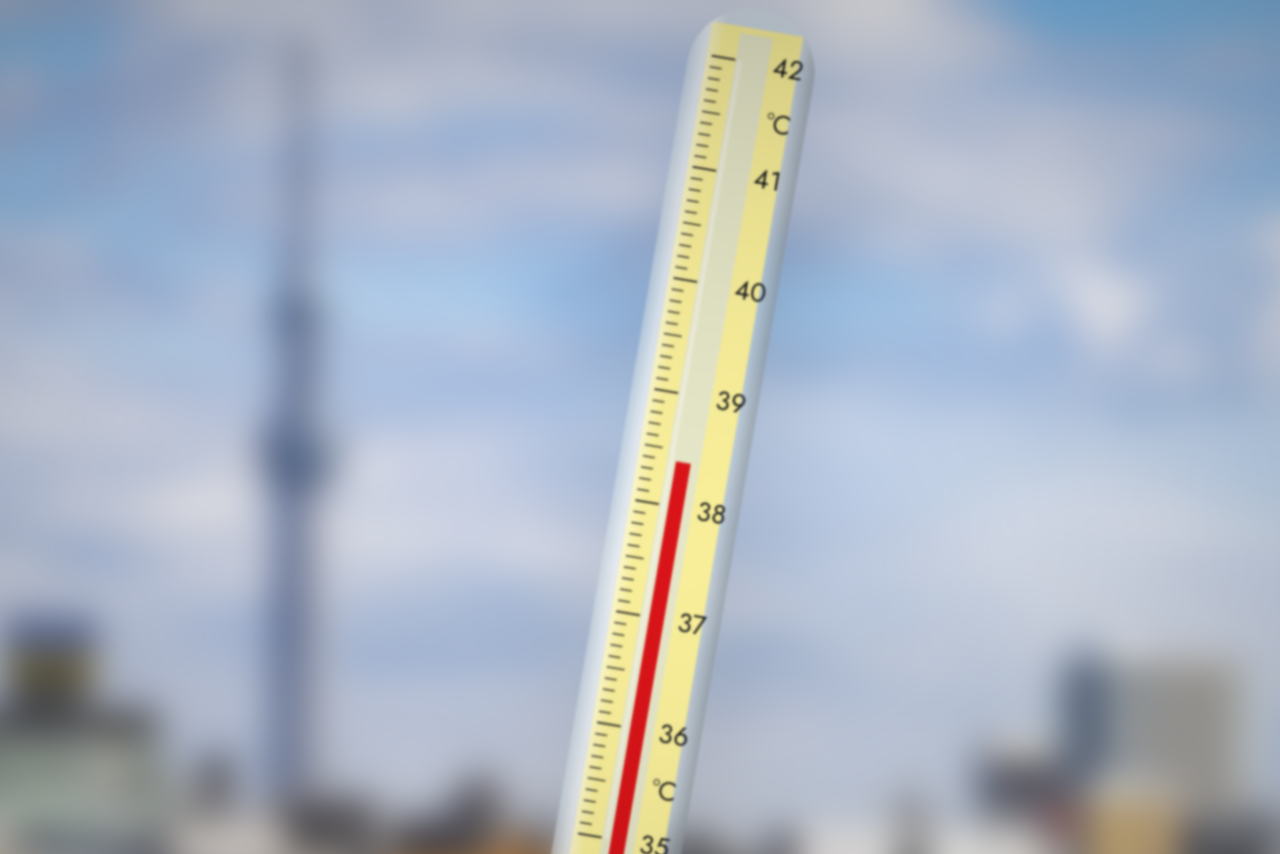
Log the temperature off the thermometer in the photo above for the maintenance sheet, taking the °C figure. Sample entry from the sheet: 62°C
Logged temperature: 38.4°C
